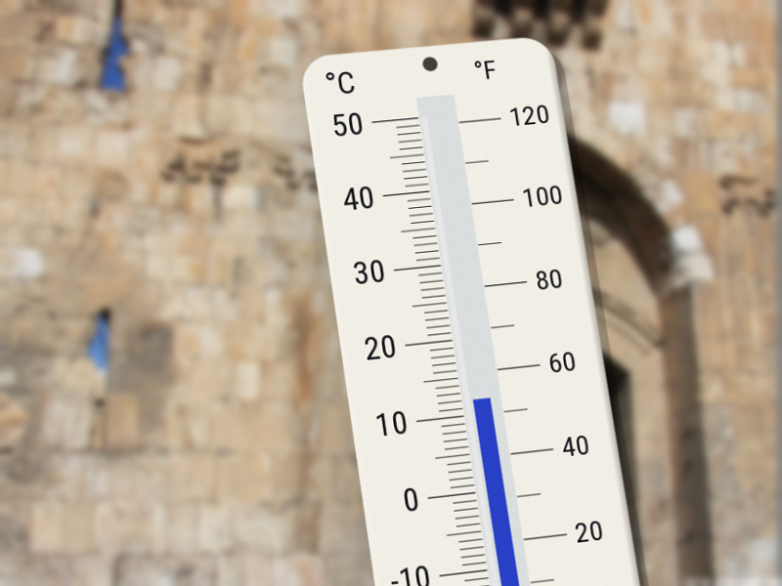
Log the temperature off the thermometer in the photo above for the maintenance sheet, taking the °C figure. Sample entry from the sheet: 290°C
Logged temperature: 12°C
